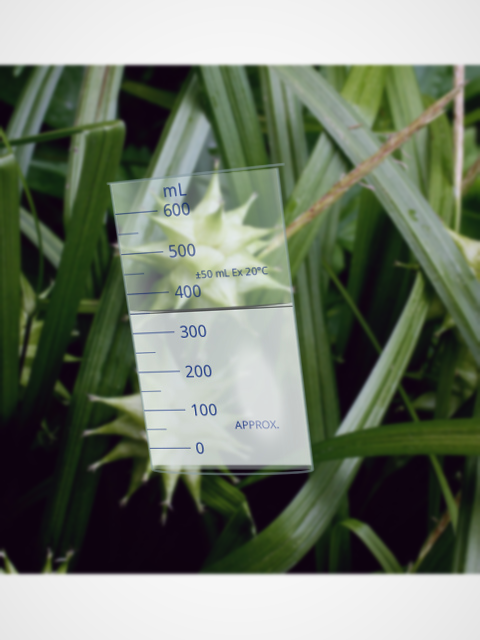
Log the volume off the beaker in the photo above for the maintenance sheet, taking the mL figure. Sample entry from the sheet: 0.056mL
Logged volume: 350mL
